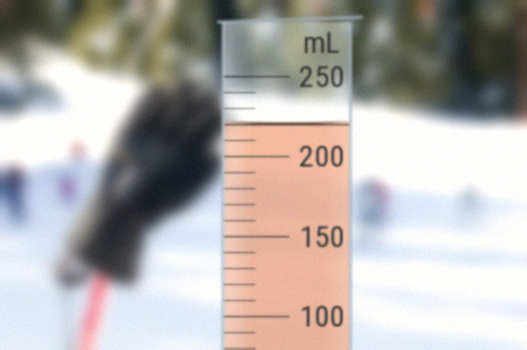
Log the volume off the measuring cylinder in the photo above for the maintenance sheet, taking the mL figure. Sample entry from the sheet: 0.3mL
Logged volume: 220mL
